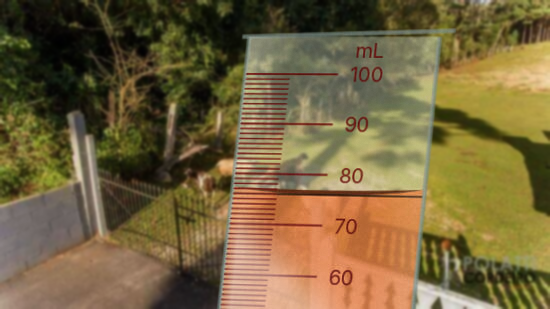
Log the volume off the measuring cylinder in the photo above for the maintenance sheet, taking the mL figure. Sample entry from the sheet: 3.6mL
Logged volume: 76mL
